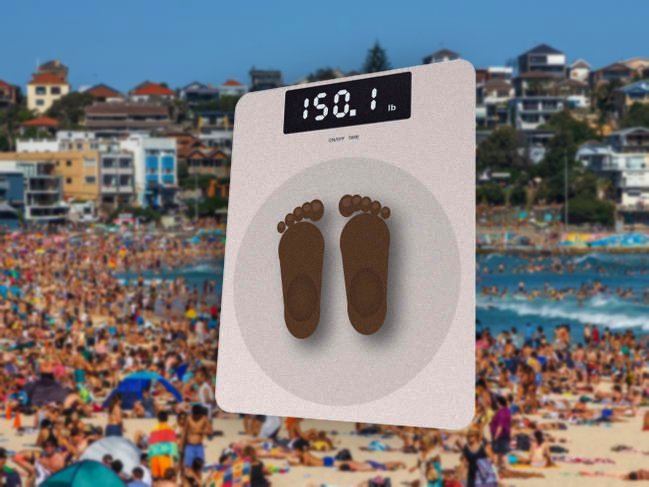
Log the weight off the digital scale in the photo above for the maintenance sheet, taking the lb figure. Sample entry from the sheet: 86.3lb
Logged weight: 150.1lb
